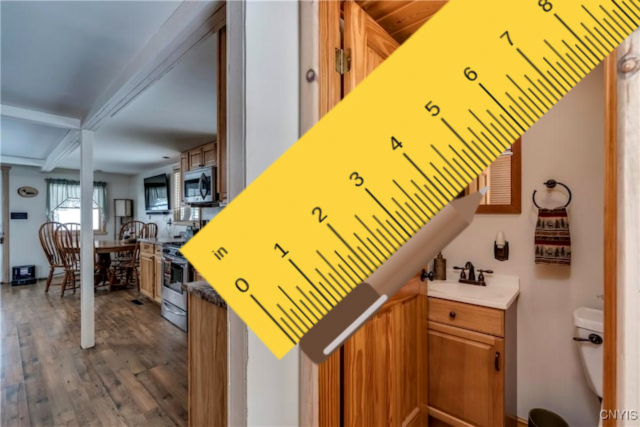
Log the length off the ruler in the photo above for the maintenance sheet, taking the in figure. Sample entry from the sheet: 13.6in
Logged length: 4.75in
